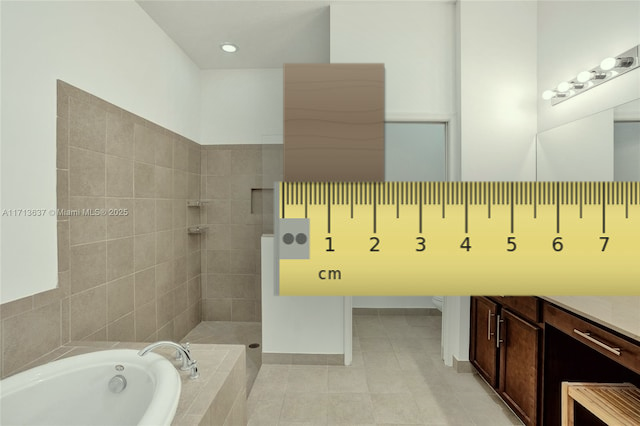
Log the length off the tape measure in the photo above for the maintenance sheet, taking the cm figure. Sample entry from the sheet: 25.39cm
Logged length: 2.2cm
